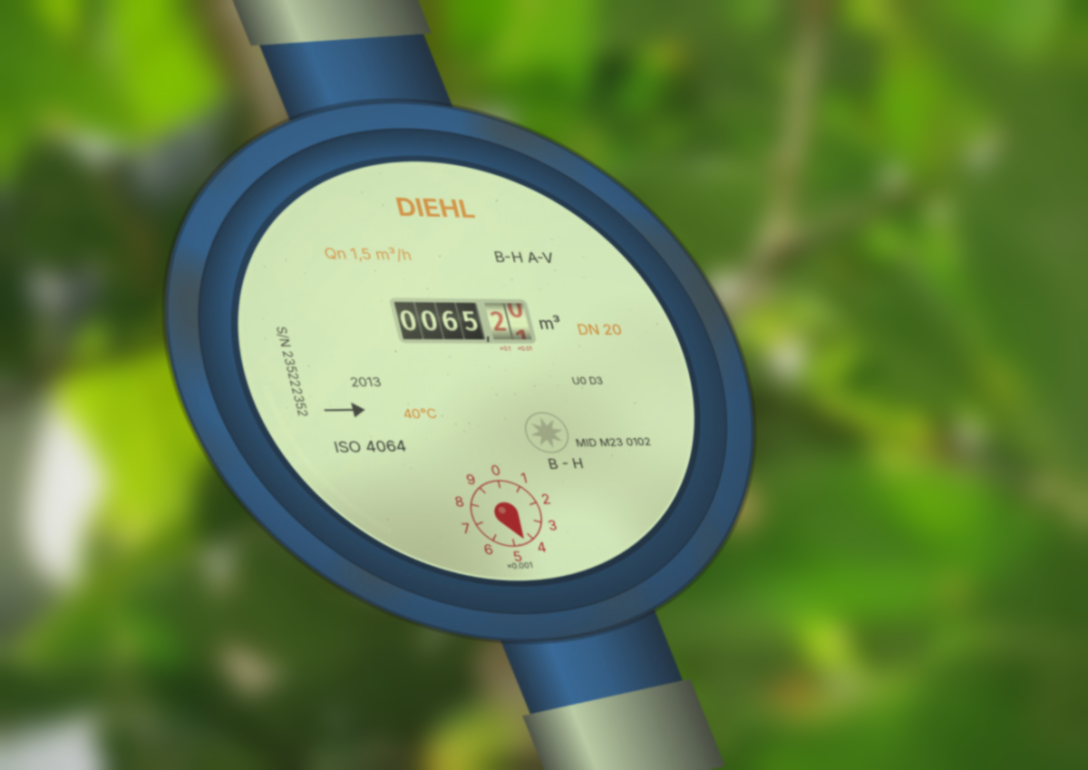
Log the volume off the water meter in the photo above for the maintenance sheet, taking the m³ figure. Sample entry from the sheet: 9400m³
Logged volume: 65.204m³
